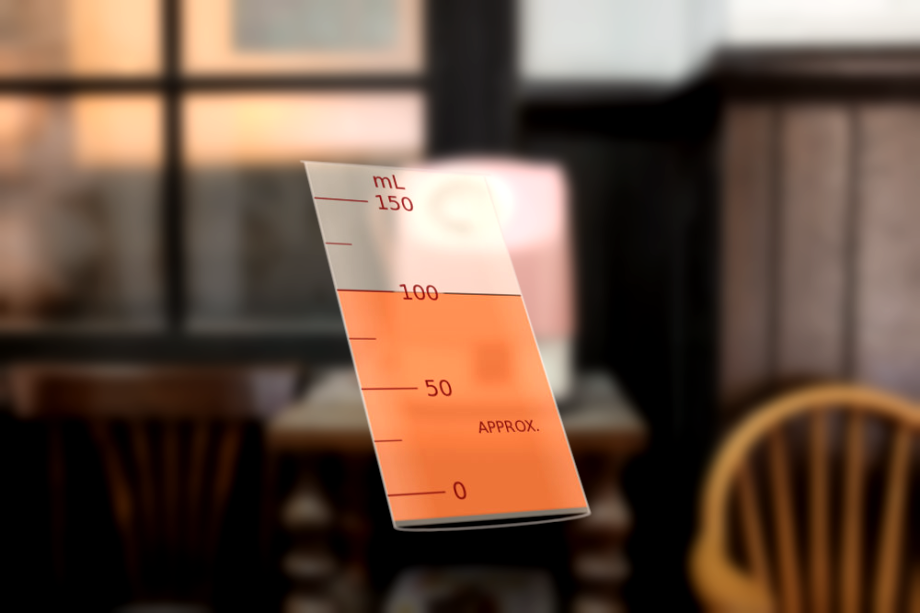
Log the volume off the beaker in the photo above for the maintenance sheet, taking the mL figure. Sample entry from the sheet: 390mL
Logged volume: 100mL
